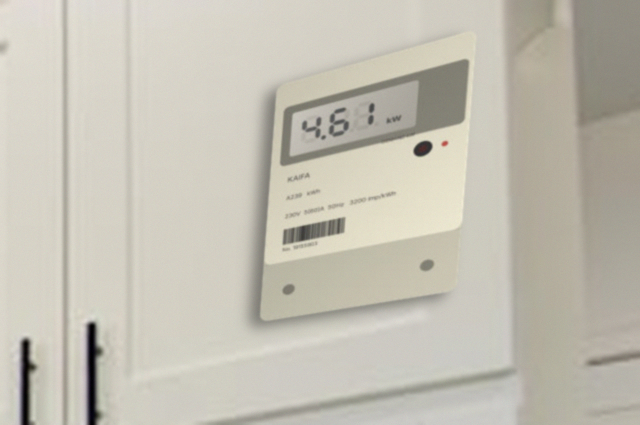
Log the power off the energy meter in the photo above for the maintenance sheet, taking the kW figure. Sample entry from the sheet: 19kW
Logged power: 4.61kW
